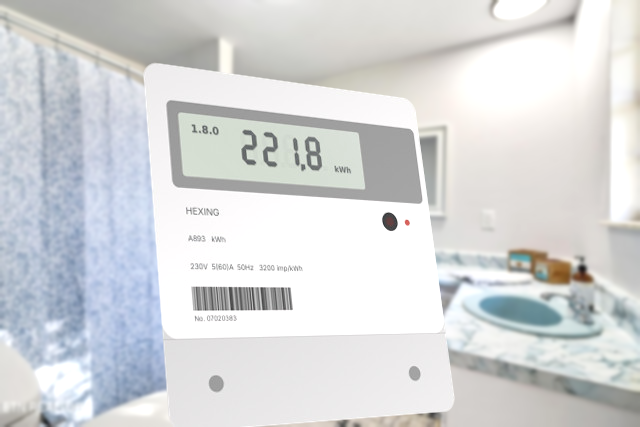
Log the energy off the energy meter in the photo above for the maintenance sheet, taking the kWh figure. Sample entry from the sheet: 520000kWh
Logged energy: 221.8kWh
